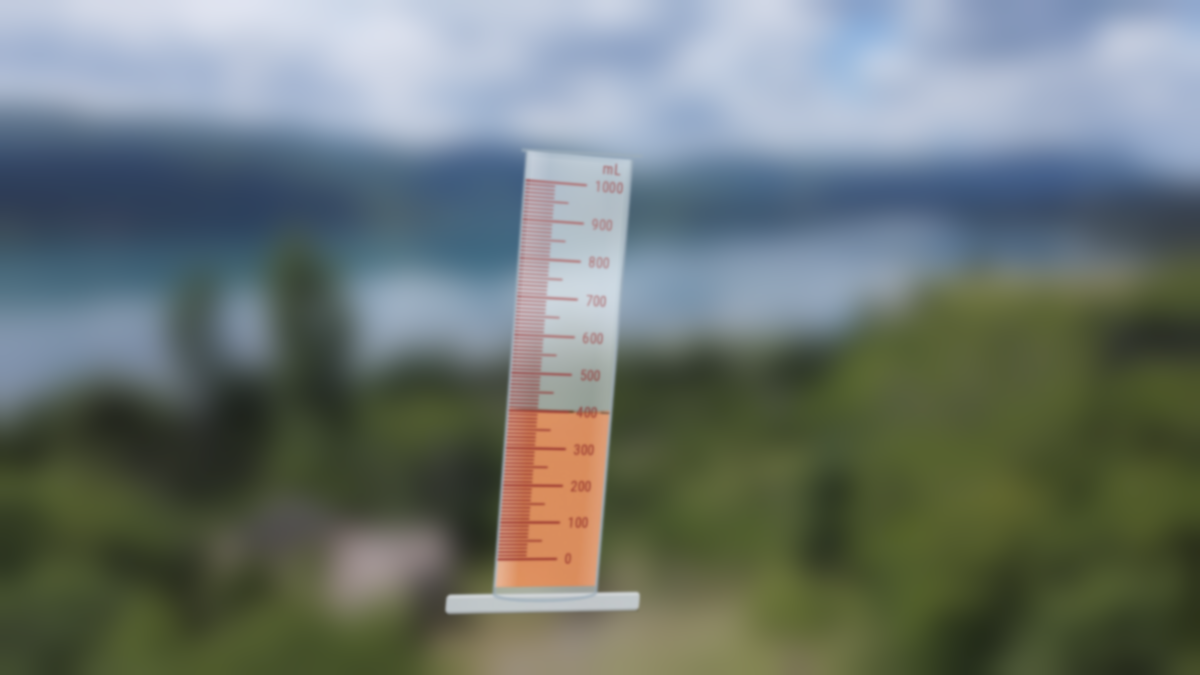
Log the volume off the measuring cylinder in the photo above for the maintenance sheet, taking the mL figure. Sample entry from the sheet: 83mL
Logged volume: 400mL
